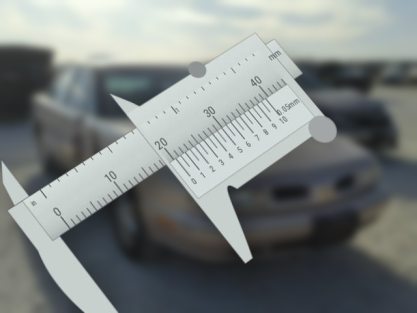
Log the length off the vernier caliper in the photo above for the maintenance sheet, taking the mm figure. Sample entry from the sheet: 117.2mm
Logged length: 20.4mm
